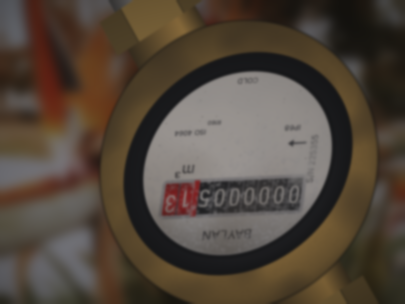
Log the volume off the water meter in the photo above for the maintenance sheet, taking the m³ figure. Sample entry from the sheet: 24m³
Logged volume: 5.13m³
